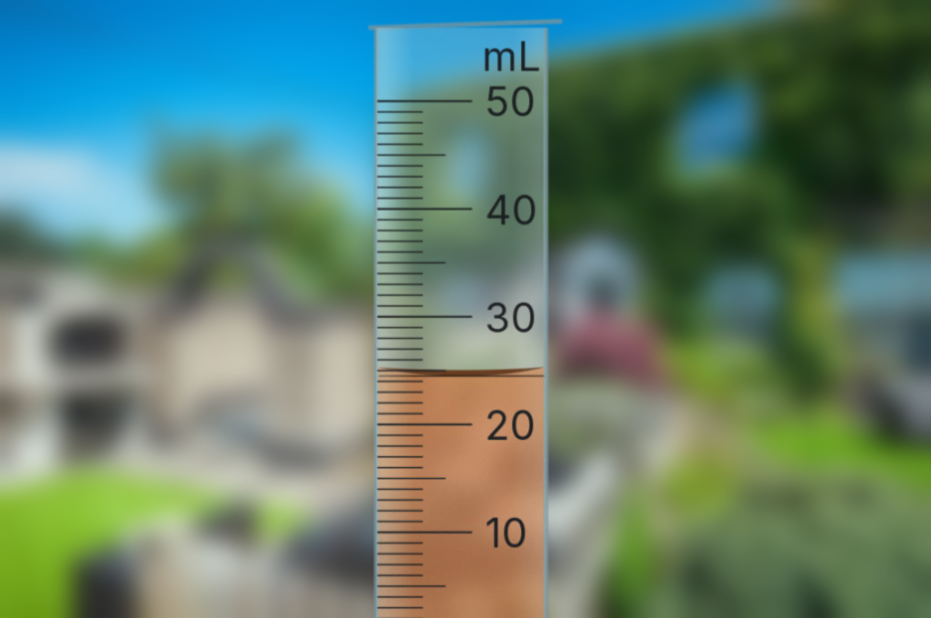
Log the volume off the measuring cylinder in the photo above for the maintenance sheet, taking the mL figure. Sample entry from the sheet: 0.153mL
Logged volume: 24.5mL
